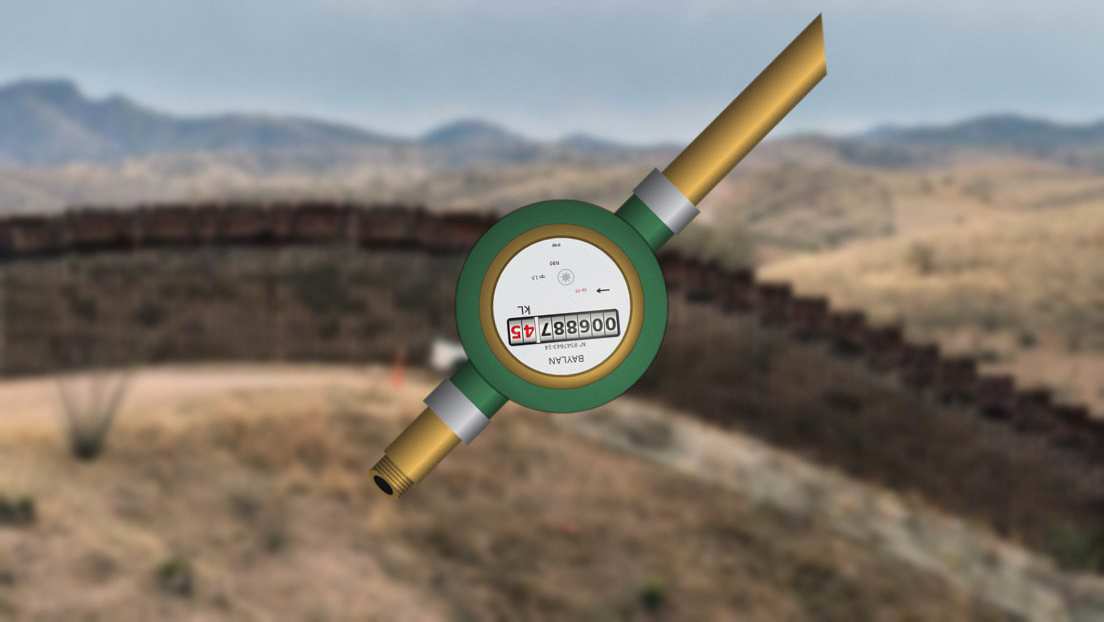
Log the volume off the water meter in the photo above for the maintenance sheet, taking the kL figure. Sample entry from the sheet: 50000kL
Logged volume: 6887.45kL
